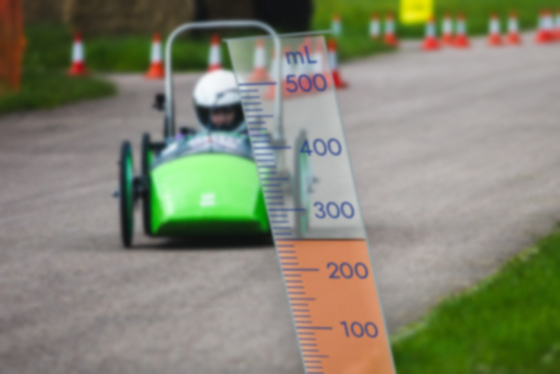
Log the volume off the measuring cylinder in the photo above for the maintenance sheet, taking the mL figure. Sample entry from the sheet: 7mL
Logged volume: 250mL
